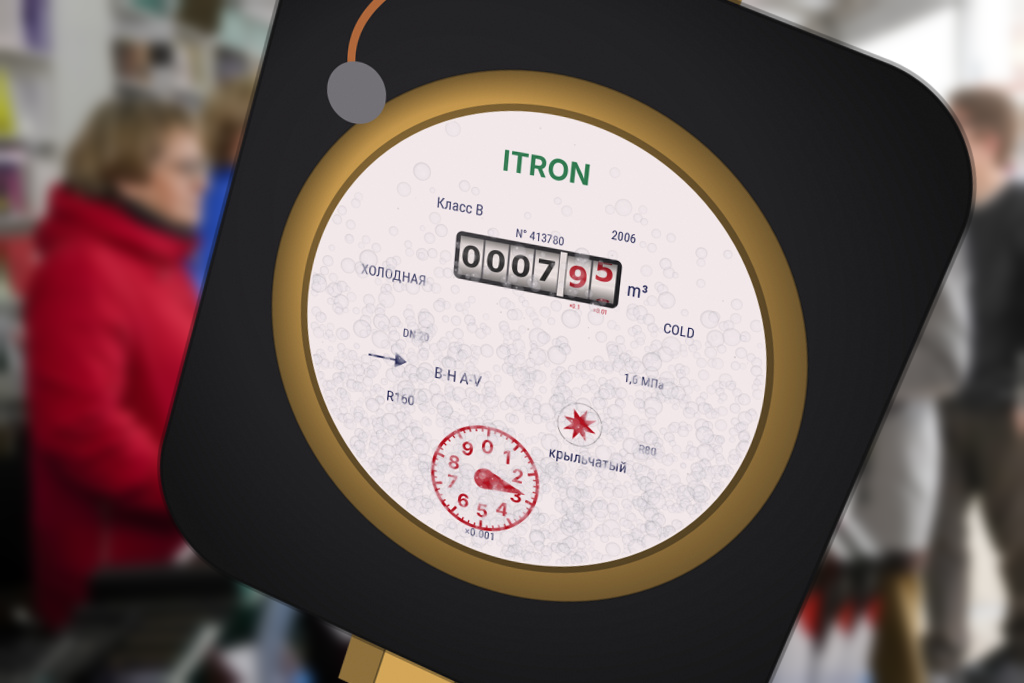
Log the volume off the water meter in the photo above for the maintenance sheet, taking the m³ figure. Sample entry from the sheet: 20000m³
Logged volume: 7.952m³
